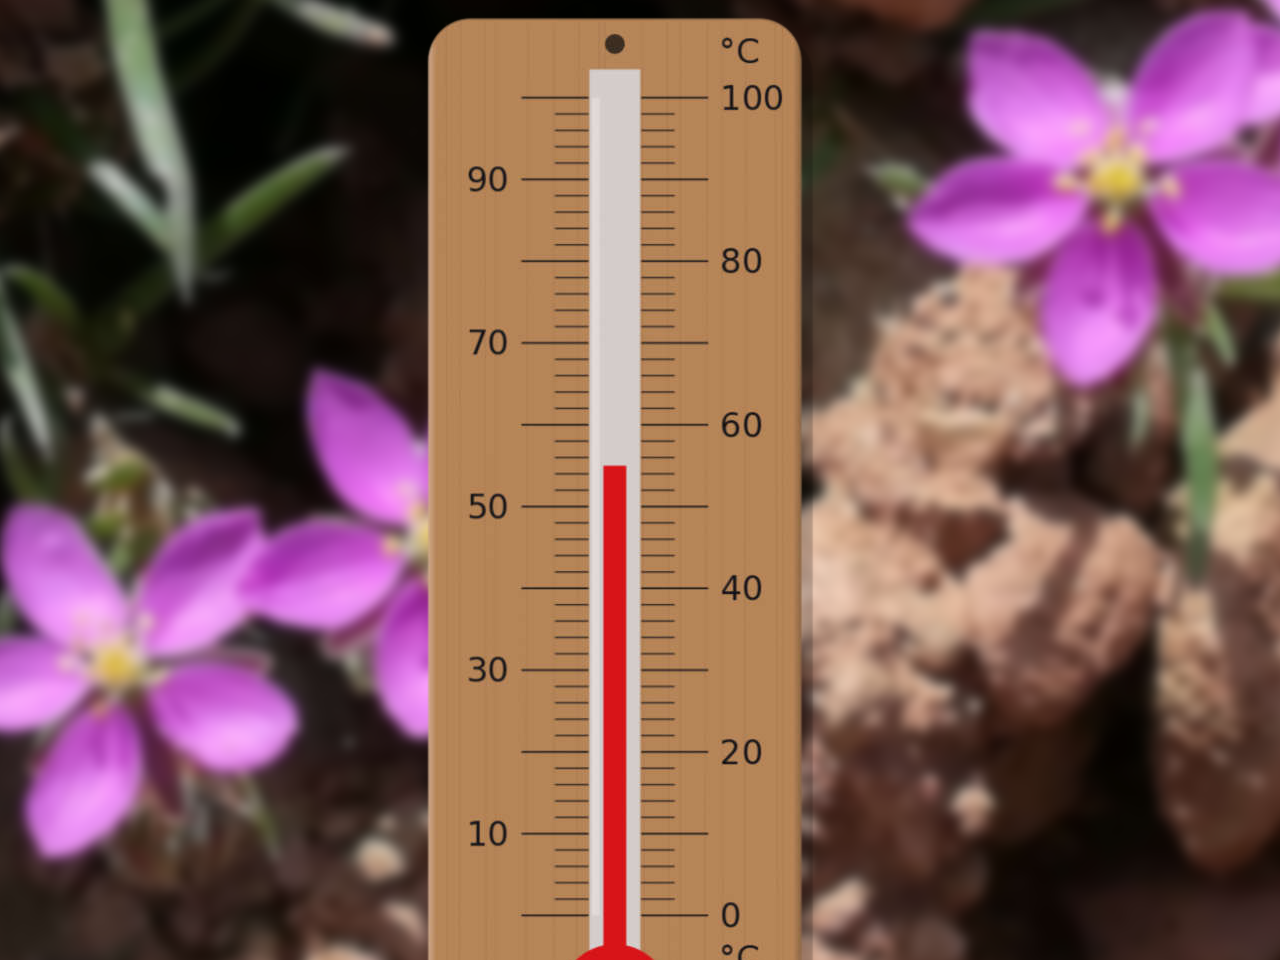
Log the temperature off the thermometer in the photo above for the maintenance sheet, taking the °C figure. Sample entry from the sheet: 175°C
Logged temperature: 55°C
